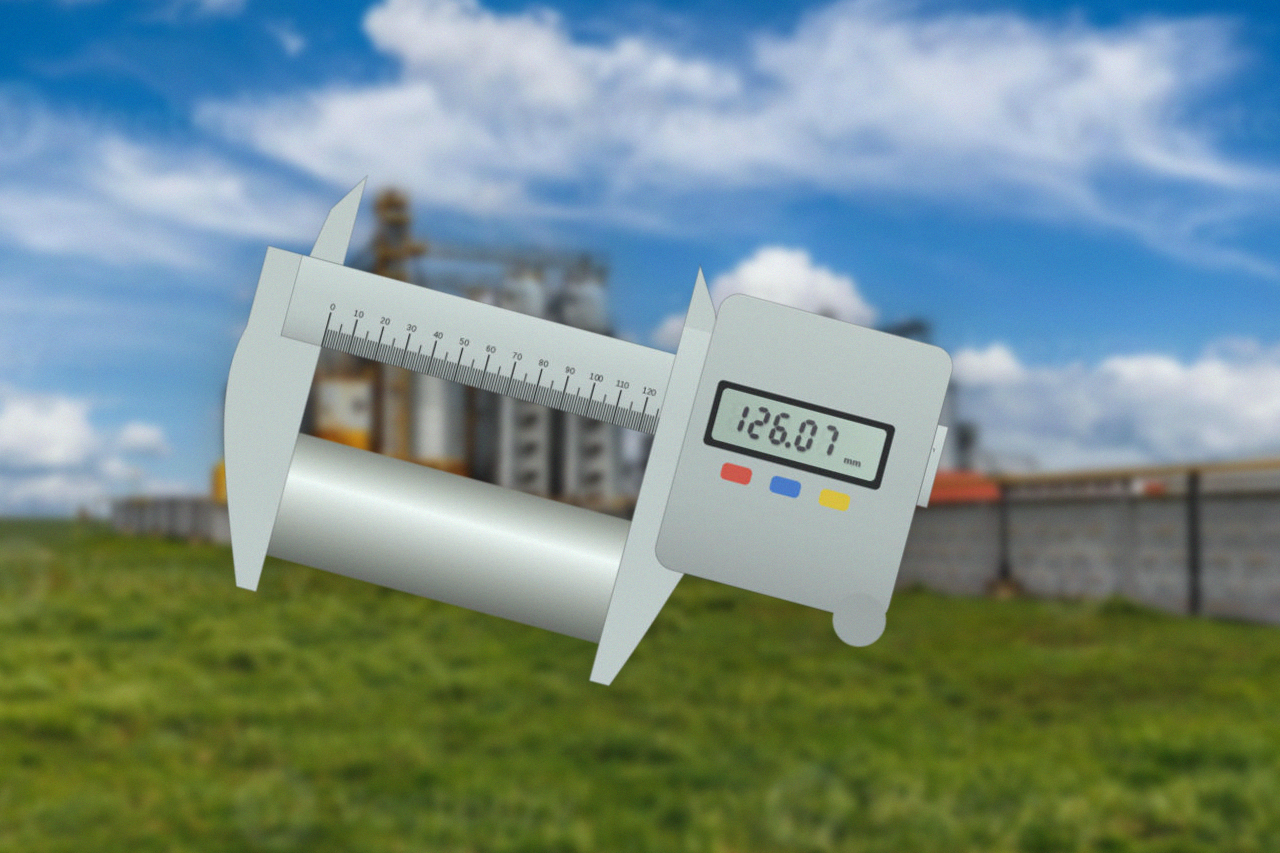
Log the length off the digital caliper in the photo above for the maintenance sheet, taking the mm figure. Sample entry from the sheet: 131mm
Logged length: 126.07mm
